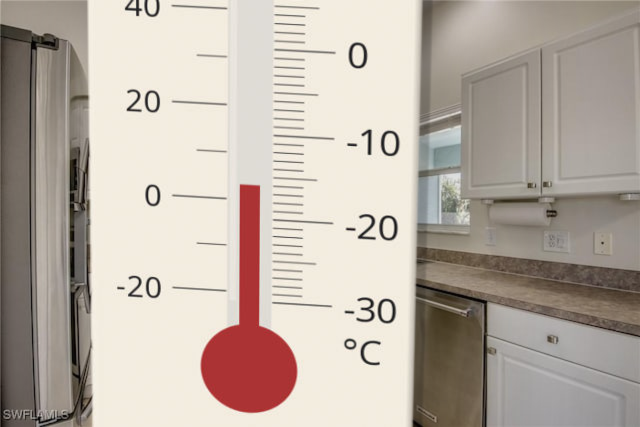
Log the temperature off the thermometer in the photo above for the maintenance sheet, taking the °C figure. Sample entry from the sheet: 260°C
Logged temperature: -16°C
